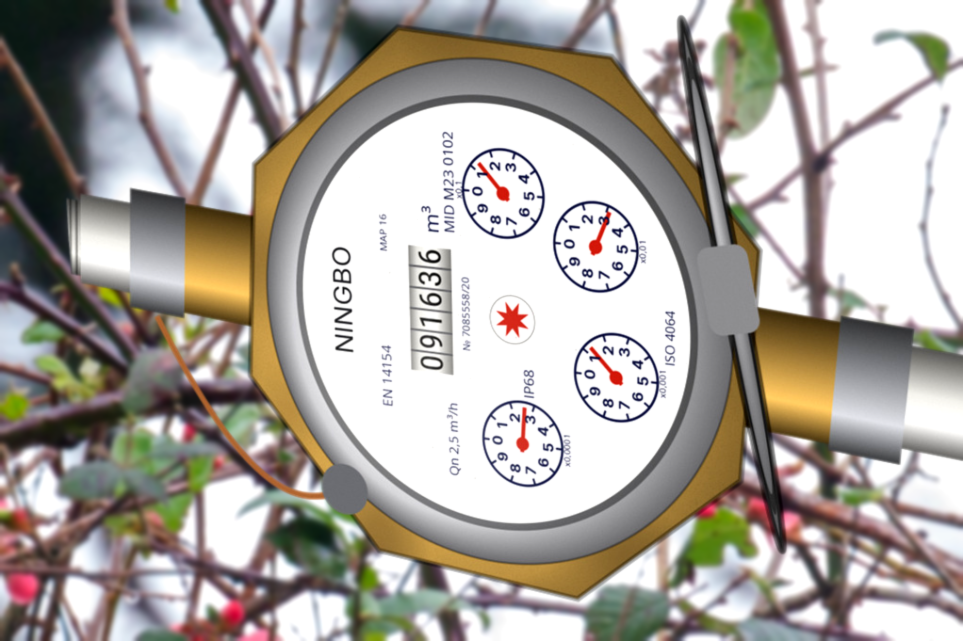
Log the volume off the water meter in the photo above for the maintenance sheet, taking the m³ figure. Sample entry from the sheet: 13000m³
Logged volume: 91636.1312m³
